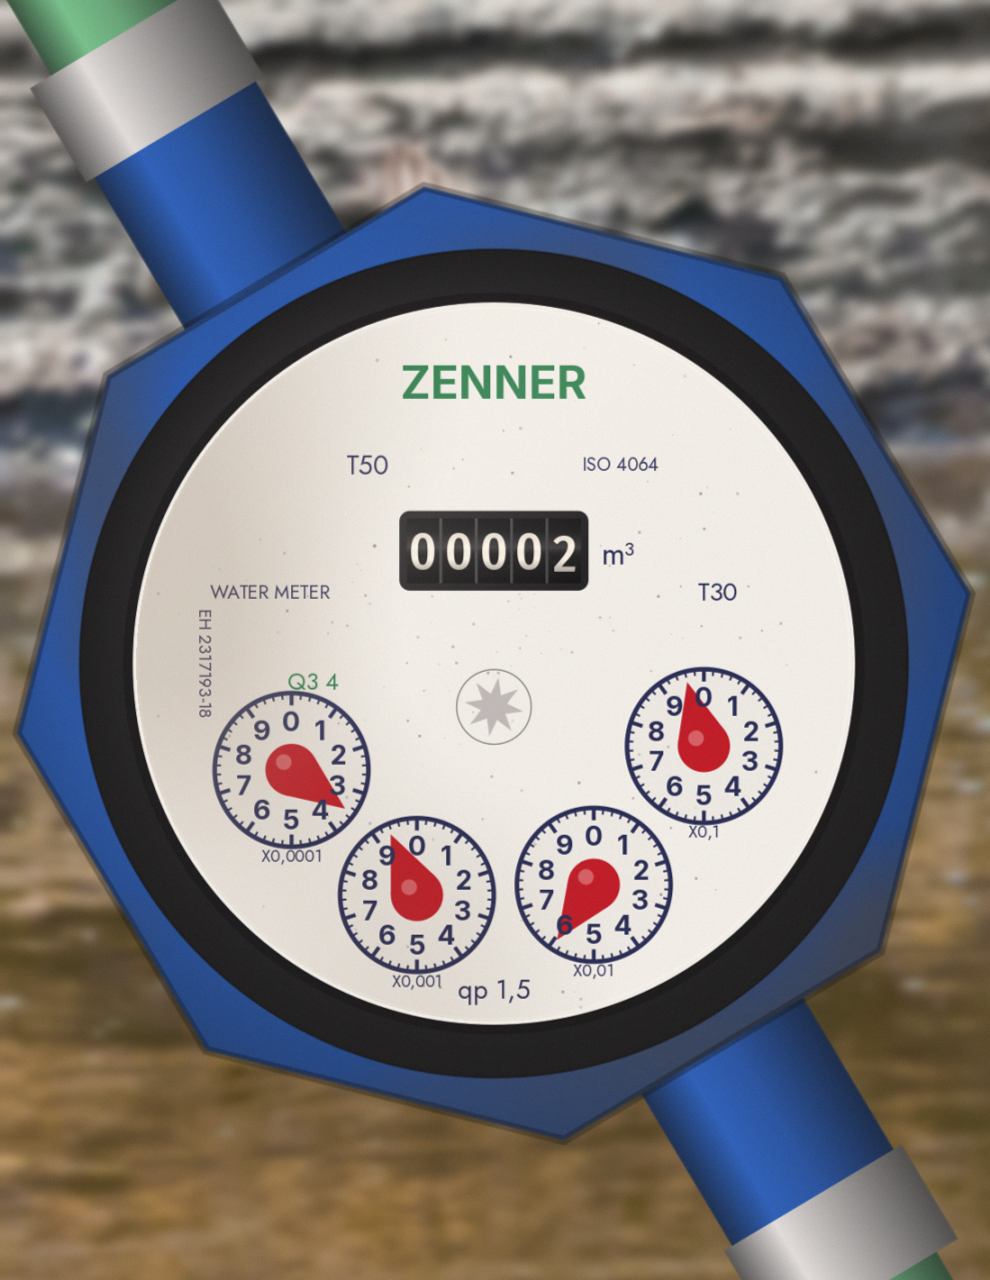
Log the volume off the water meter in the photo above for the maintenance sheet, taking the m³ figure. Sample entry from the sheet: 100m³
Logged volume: 1.9593m³
